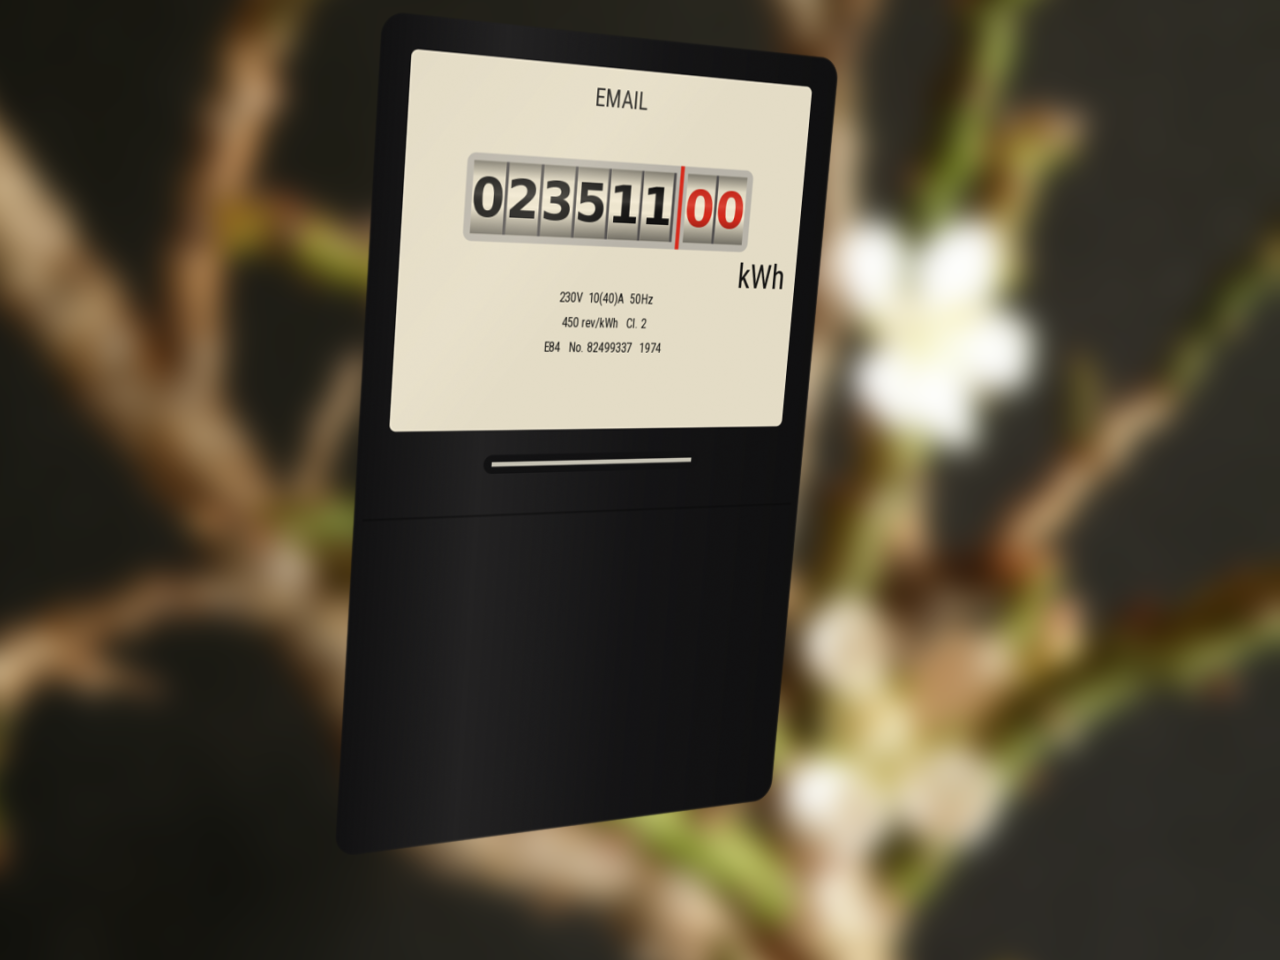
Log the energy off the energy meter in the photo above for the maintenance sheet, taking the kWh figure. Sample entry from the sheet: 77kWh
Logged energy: 23511.00kWh
